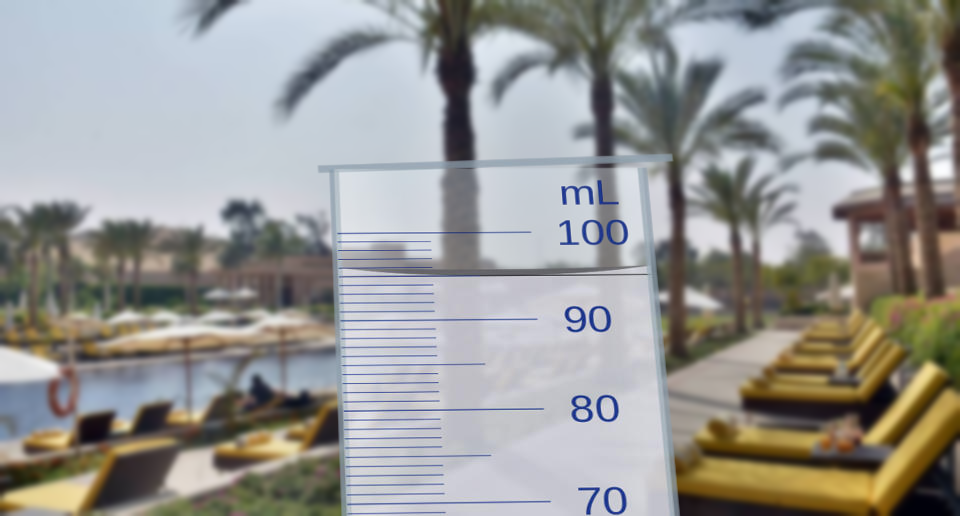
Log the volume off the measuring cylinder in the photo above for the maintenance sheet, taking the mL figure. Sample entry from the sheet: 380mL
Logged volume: 95mL
